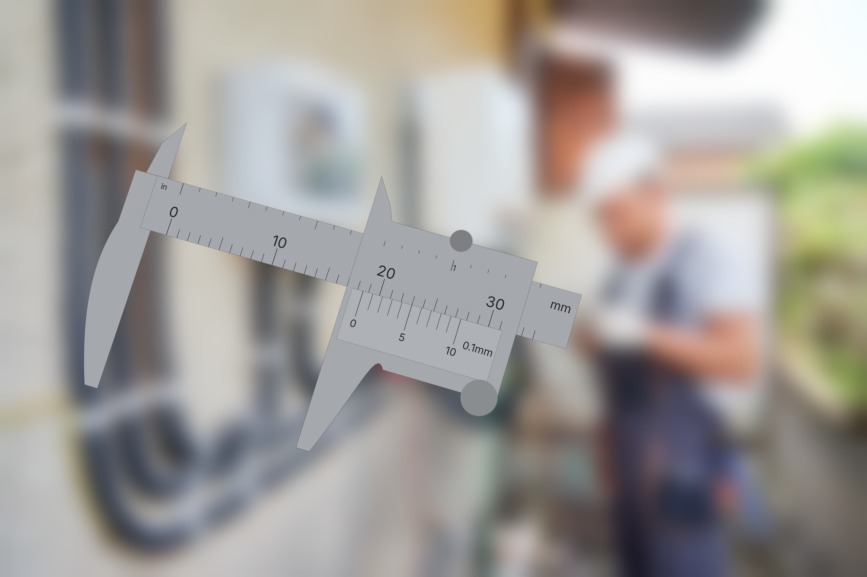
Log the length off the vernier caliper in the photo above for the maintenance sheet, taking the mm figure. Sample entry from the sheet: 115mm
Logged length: 18.5mm
